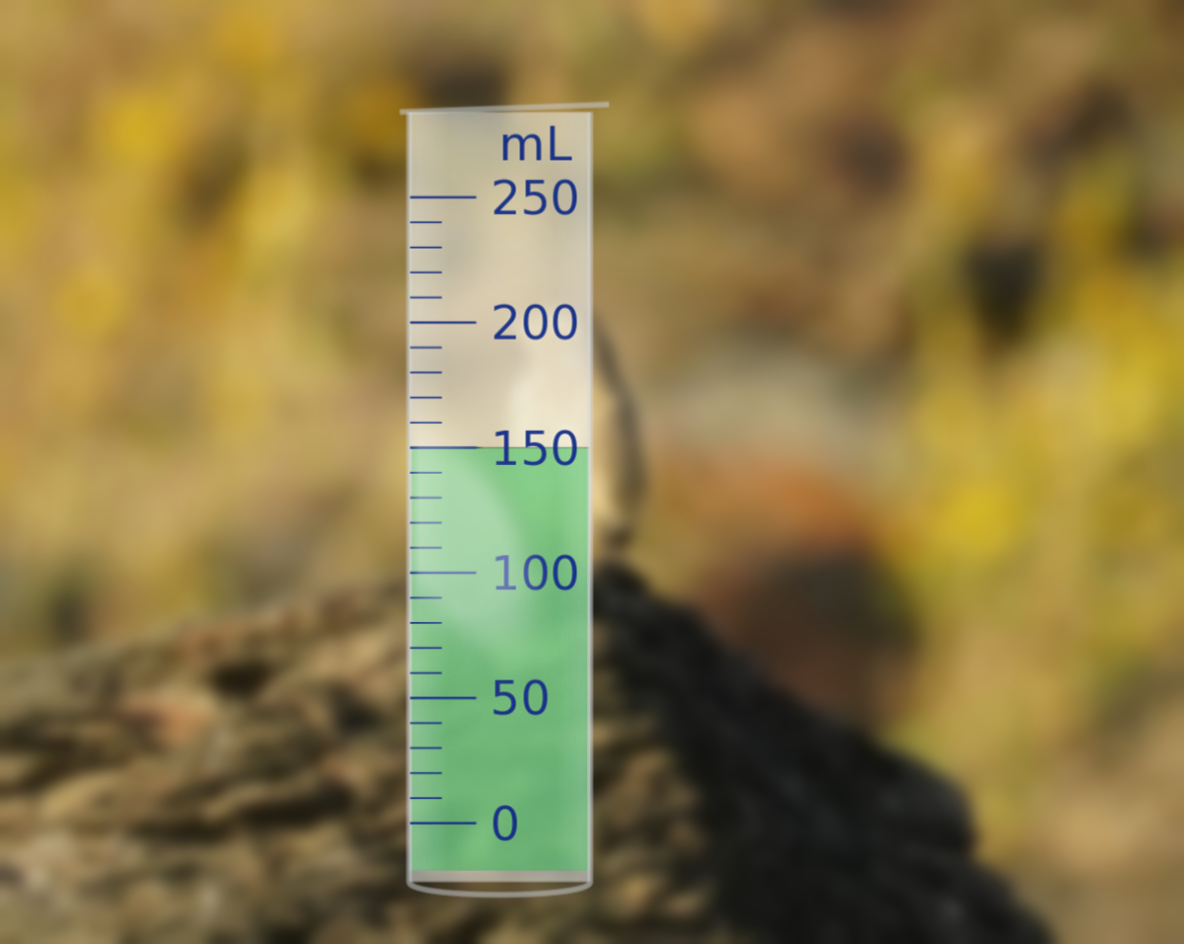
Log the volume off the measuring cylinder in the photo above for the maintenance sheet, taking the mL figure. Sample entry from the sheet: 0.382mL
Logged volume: 150mL
